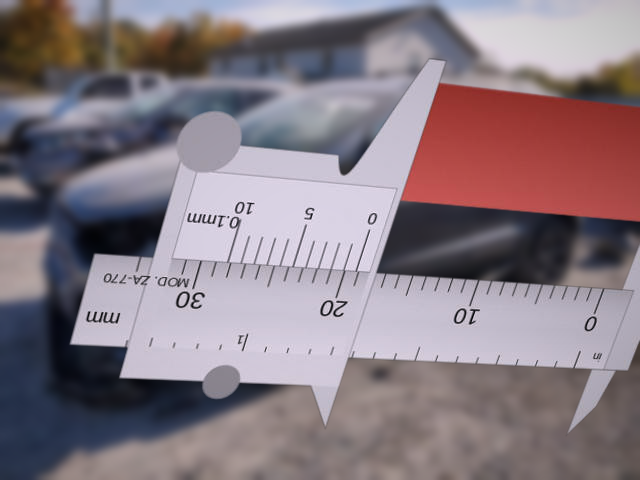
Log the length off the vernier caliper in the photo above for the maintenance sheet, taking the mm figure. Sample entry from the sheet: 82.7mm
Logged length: 19.2mm
